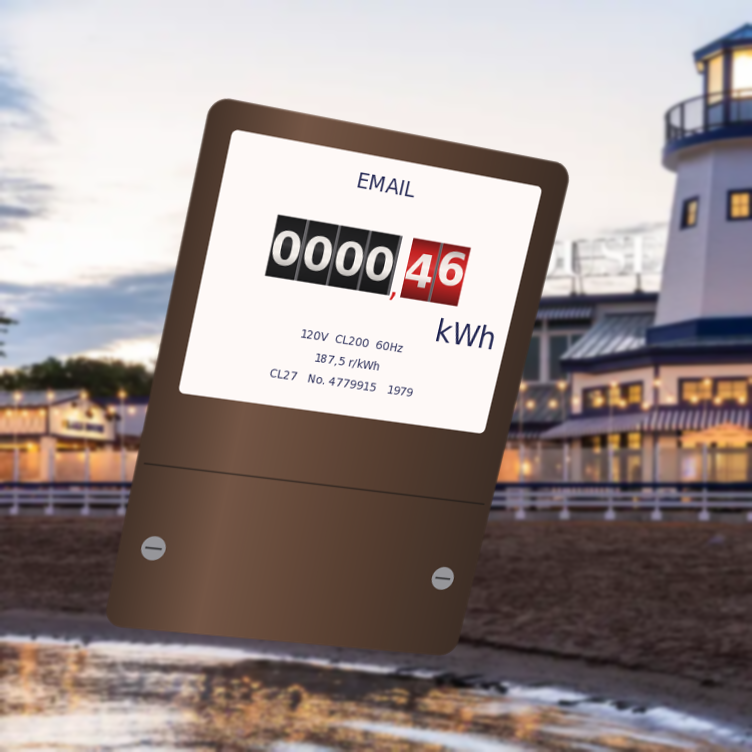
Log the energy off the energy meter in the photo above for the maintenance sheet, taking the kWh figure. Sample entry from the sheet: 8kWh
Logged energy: 0.46kWh
